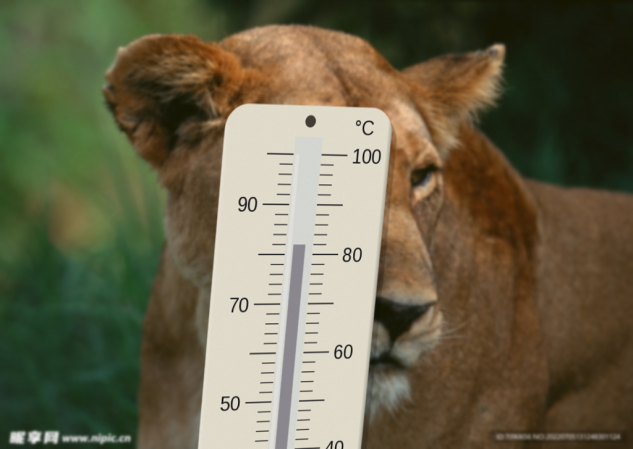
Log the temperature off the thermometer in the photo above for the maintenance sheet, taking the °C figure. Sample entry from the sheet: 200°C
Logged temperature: 82°C
